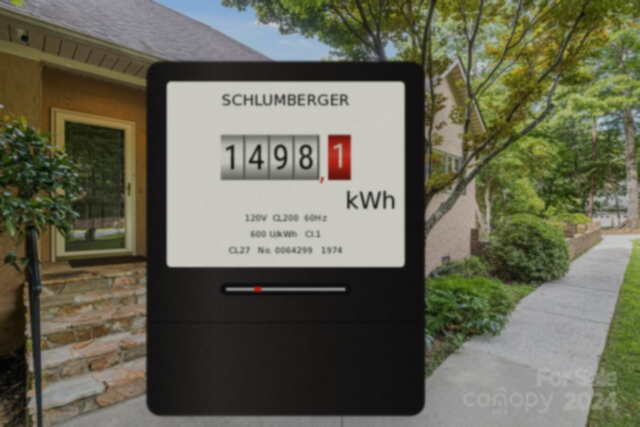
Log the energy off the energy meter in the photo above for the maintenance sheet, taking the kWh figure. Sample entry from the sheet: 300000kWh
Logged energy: 1498.1kWh
